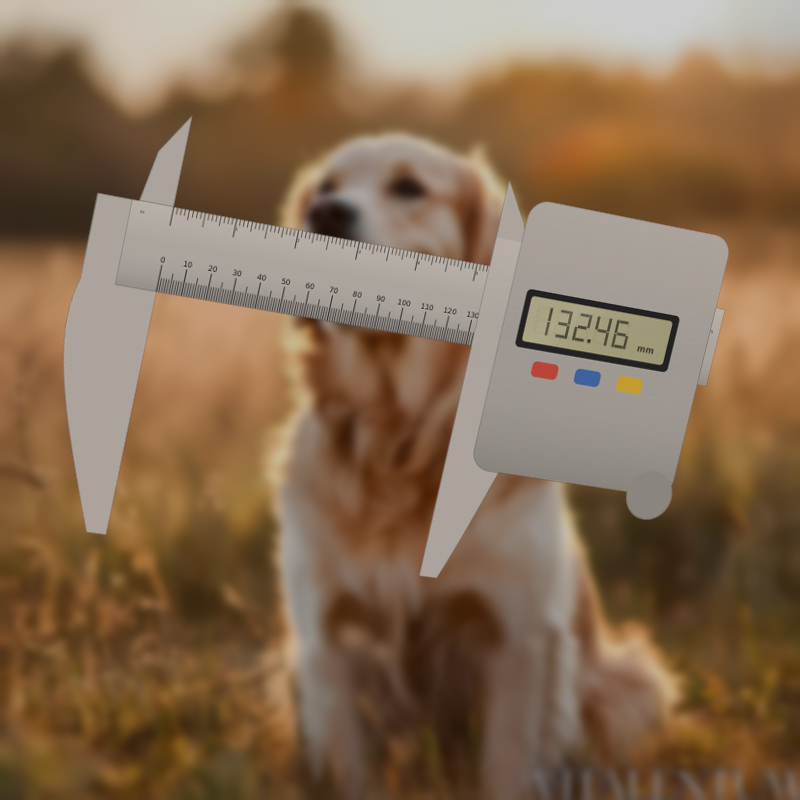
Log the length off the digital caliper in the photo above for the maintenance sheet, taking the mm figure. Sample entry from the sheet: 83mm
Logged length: 132.46mm
